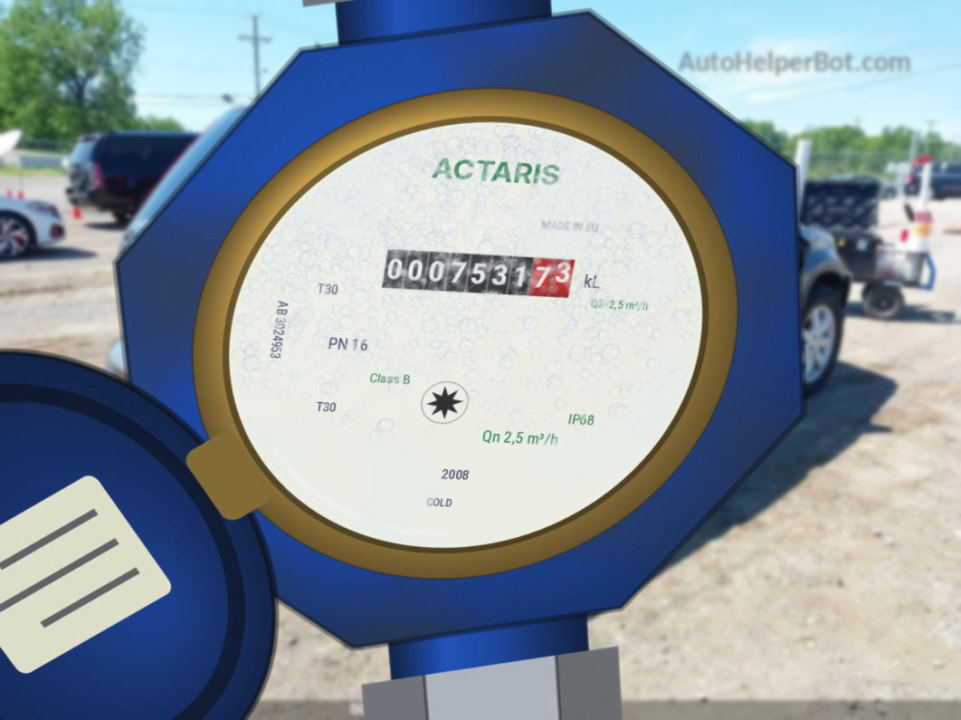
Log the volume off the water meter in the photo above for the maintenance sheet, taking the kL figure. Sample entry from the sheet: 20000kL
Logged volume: 7531.73kL
